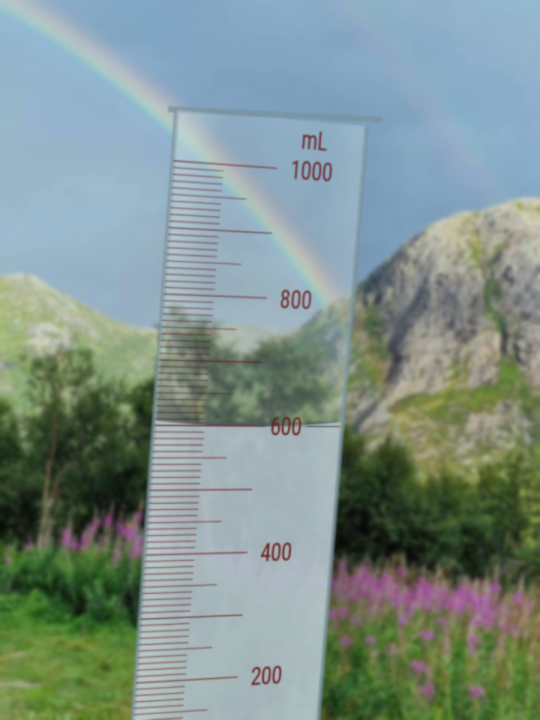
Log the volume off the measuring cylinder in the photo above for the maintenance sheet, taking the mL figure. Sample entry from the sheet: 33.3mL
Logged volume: 600mL
